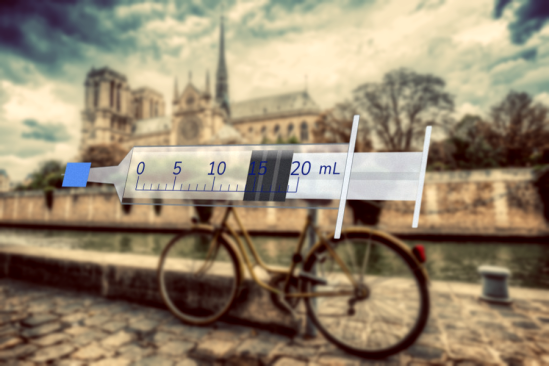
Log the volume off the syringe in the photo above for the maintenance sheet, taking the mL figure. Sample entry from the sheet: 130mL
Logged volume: 14mL
